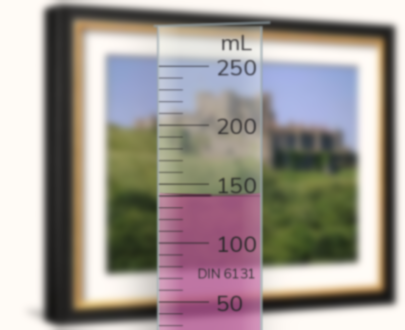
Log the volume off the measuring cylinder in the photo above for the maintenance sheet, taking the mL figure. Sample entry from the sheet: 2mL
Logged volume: 140mL
